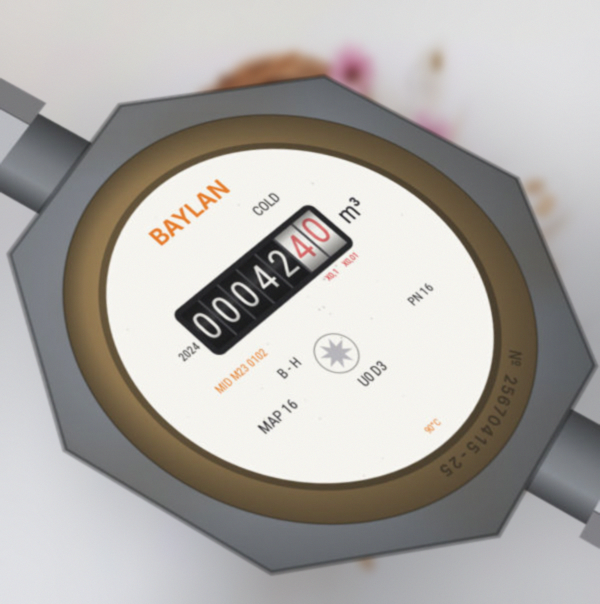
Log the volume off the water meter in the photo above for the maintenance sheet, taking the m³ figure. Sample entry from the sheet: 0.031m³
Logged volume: 42.40m³
